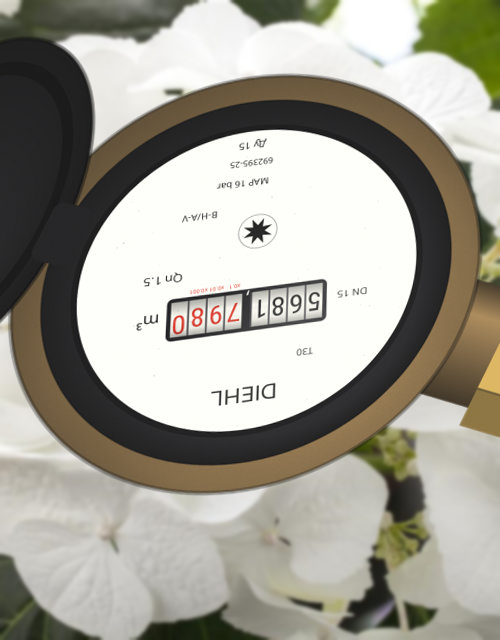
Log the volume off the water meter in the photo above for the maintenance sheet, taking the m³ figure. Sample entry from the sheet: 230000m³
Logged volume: 5681.7980m³
